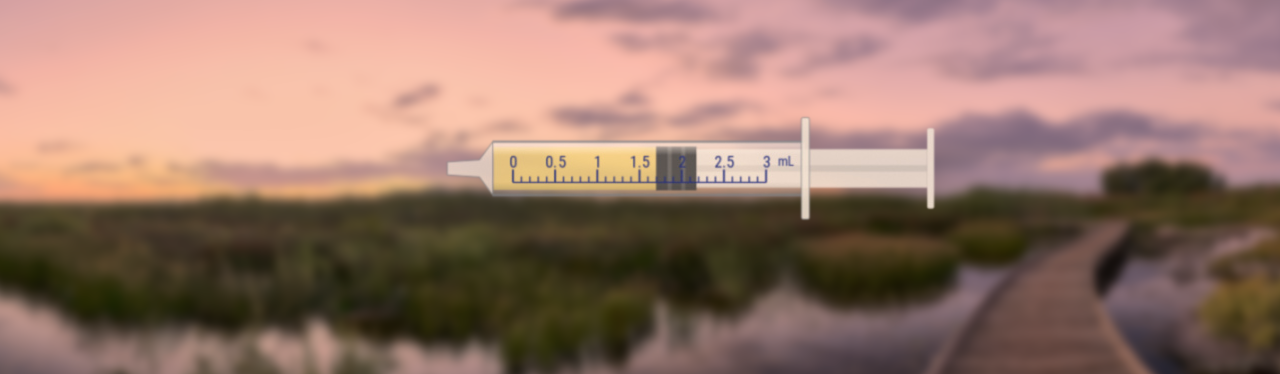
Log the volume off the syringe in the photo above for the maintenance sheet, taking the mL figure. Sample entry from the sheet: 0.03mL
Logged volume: 1.7mL
